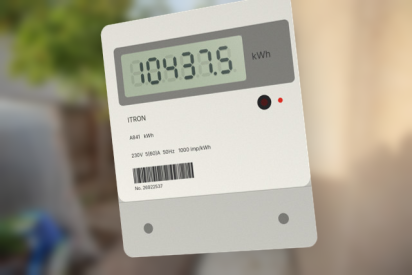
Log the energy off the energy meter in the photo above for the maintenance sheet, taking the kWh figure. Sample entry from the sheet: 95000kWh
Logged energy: 10437.5kWh
